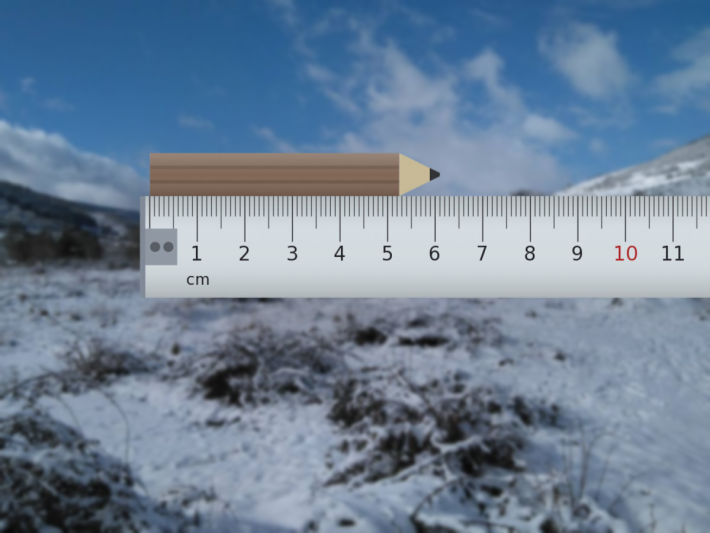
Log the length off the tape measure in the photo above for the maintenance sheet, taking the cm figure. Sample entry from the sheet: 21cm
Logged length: 6.1cm
